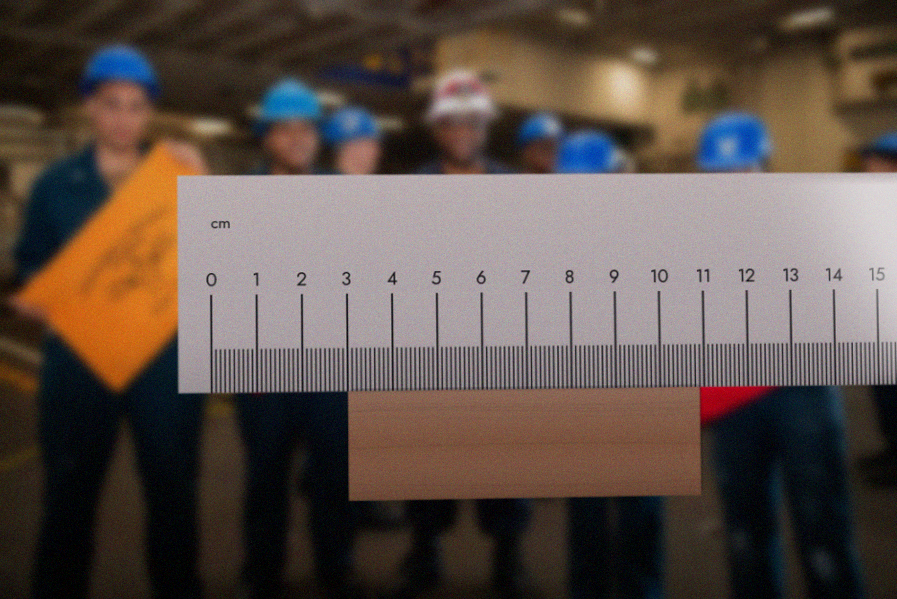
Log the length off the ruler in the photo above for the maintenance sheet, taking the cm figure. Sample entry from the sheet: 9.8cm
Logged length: 7.9cm
